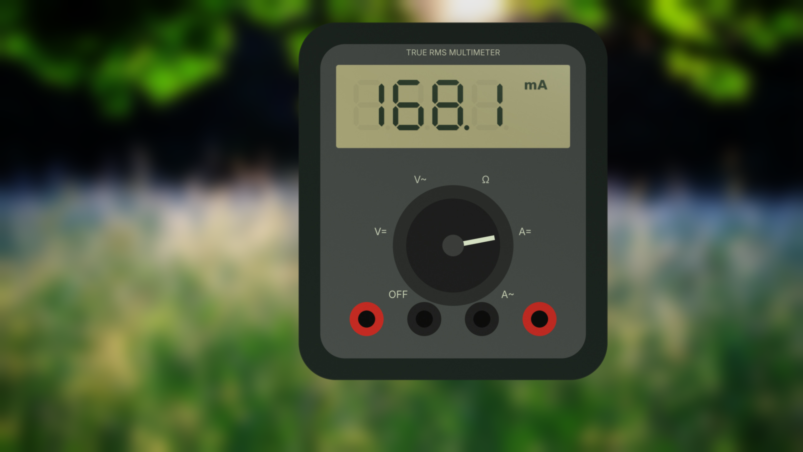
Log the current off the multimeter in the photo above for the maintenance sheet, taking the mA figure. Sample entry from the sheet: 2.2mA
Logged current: 168.1mA
